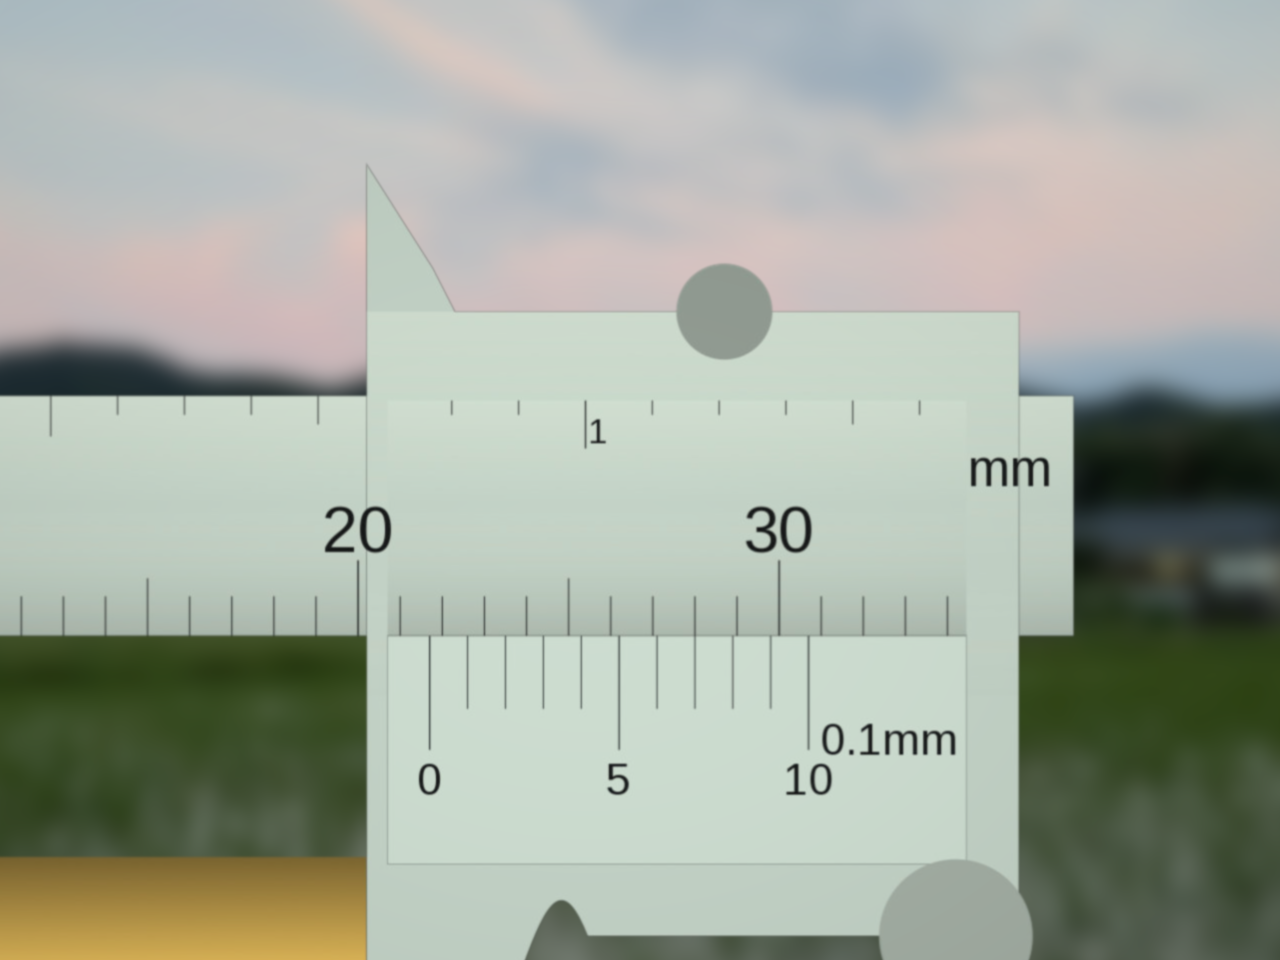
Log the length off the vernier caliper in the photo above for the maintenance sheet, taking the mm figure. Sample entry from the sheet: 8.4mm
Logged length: 21.7mm
